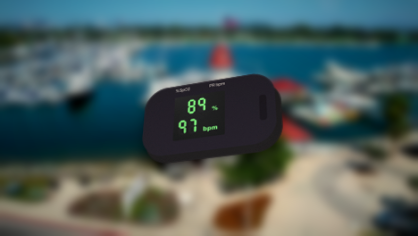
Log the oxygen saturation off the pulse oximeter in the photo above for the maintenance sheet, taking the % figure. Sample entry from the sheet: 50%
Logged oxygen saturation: 89%
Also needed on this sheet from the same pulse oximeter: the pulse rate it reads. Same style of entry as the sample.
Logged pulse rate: 97bpm
